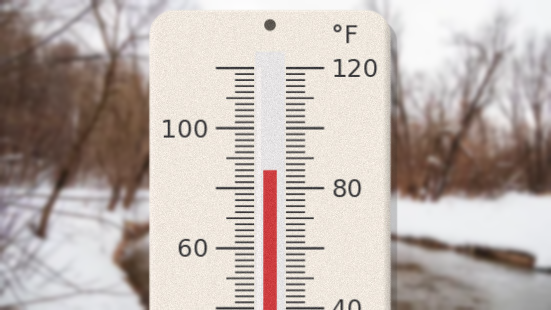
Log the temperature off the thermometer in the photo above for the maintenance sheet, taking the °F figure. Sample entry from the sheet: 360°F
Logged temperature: 86°F
